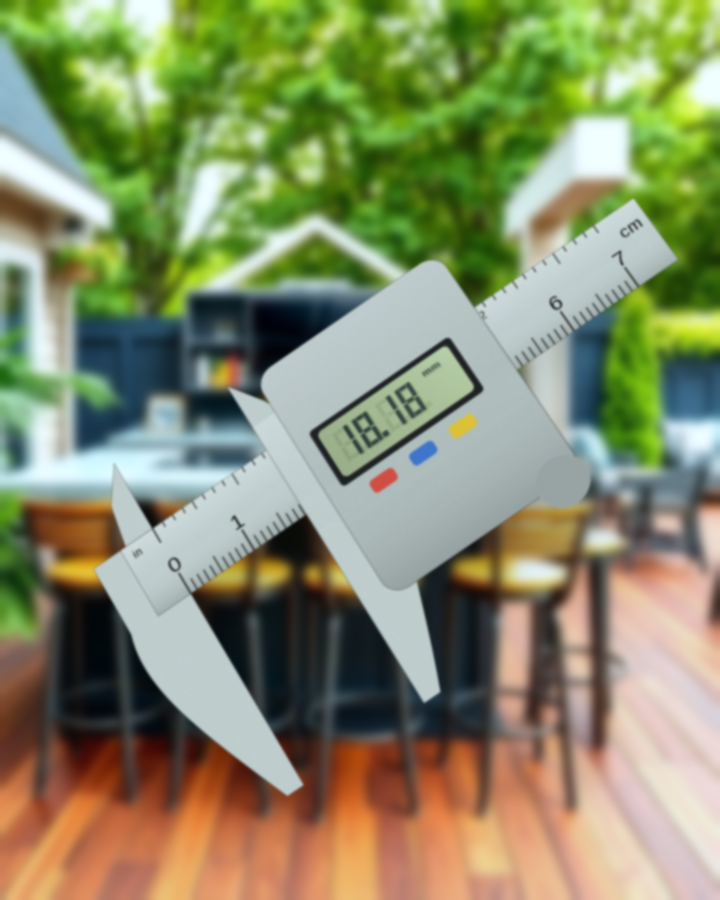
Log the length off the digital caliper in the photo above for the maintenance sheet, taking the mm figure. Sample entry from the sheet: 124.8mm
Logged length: 18.18mm
